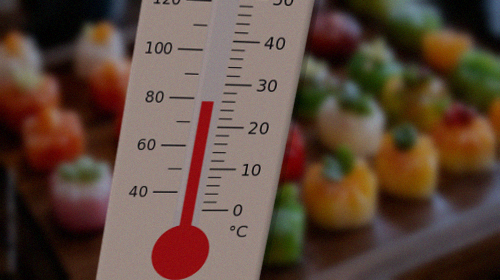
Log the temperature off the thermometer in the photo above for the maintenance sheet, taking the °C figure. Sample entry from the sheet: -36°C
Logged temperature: 26°C
